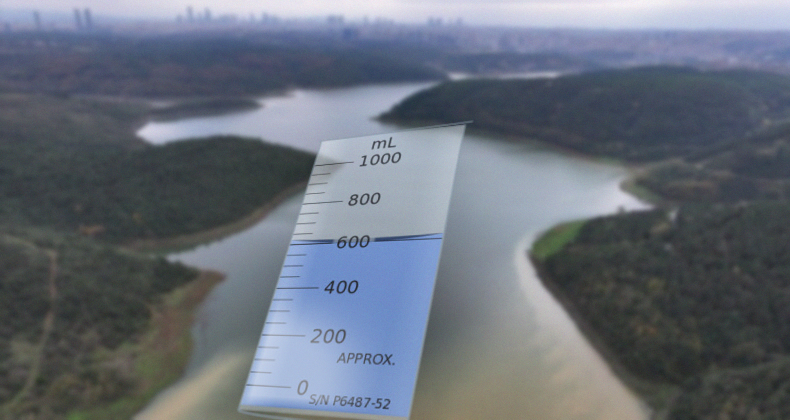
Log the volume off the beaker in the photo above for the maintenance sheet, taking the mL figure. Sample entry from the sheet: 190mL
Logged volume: 600mL
